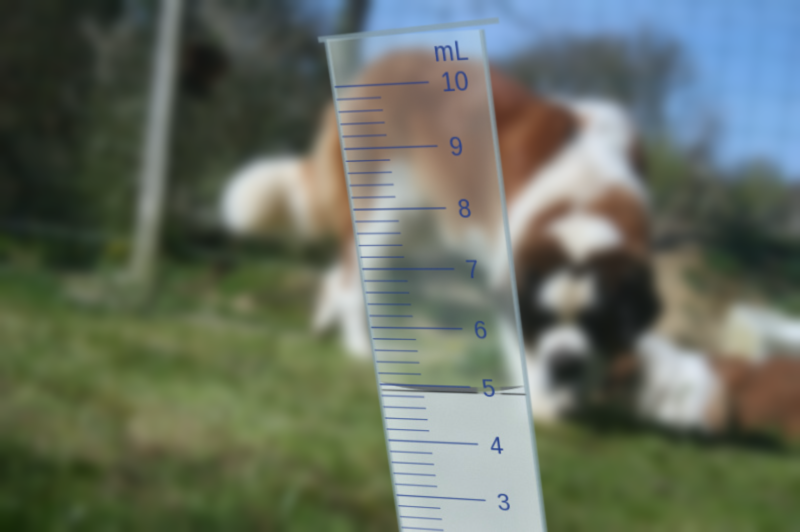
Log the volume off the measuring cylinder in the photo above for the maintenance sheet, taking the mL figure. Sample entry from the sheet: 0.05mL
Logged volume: 4.9mL
